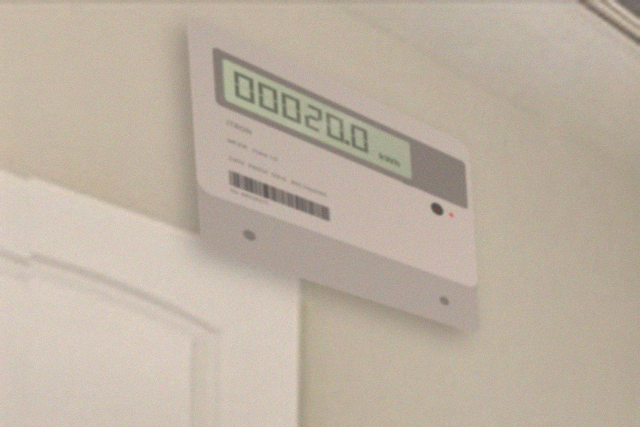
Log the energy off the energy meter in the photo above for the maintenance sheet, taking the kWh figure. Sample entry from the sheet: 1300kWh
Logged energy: 20.0kWh
